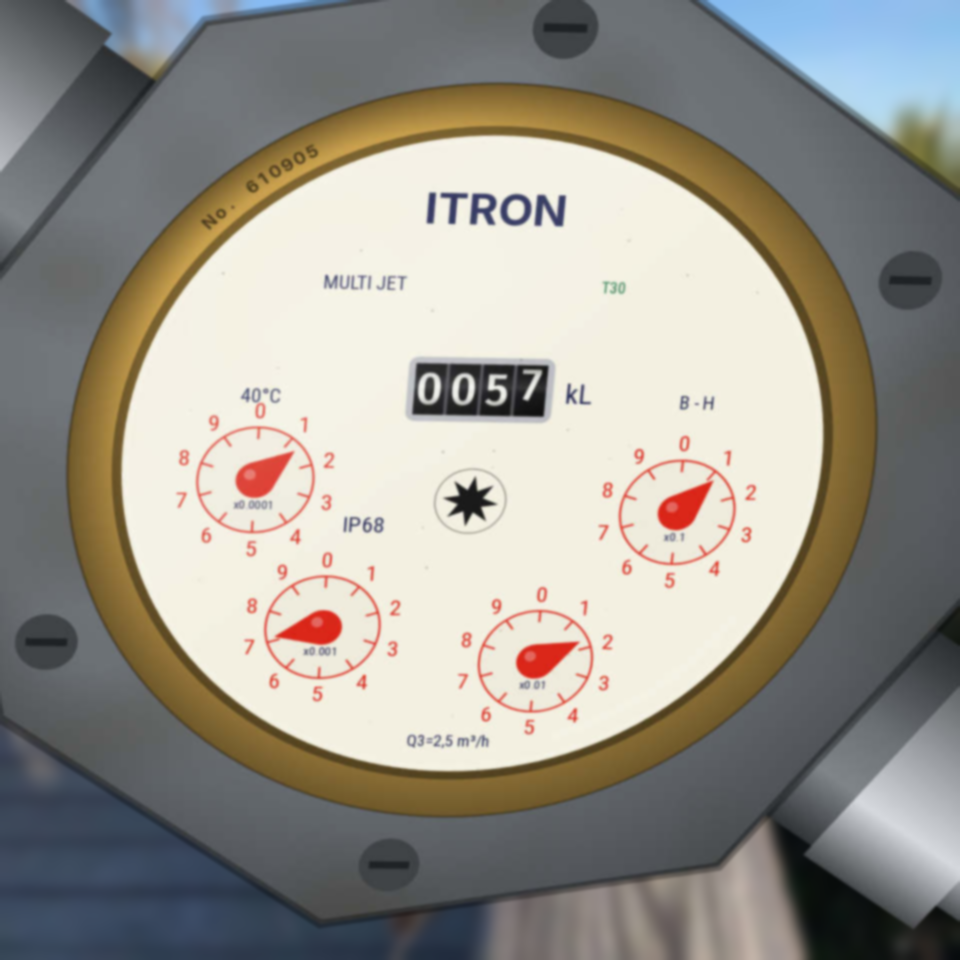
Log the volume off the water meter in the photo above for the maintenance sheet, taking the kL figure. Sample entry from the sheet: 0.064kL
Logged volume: 57.1171kL
